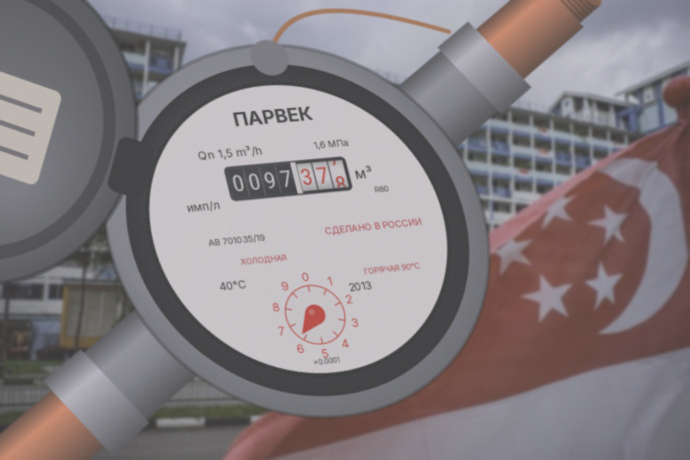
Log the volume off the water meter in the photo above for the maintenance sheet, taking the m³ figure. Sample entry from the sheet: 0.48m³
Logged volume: 97.3776m³
